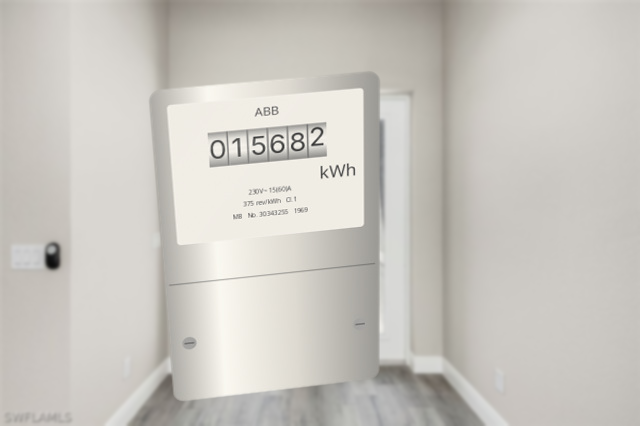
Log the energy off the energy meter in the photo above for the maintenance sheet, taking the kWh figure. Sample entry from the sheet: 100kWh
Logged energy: 15682kWh
